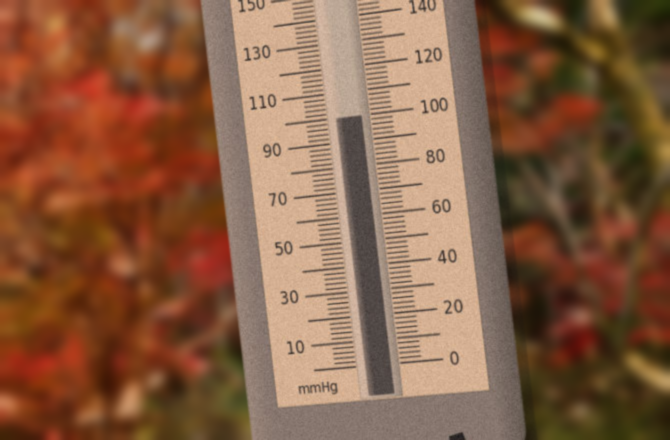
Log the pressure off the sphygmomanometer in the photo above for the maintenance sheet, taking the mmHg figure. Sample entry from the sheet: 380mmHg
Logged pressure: 100mmHg
